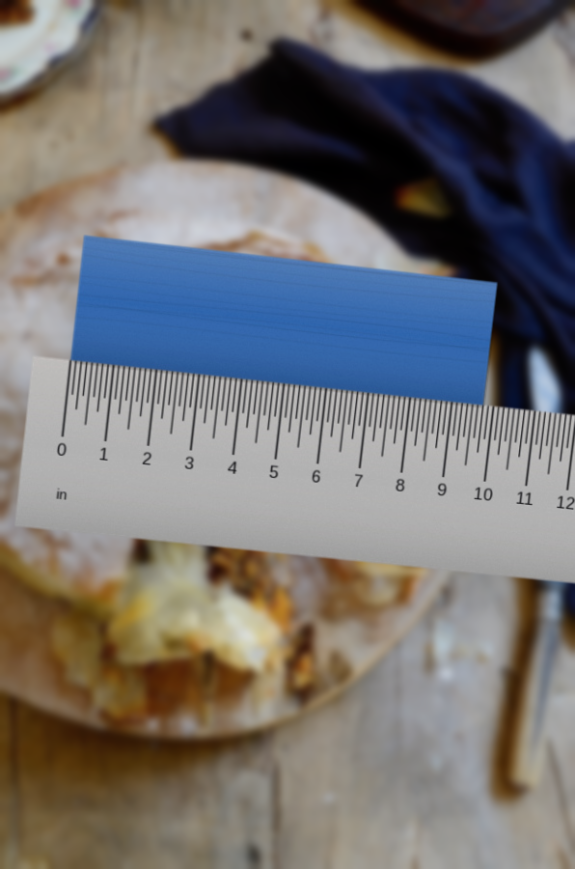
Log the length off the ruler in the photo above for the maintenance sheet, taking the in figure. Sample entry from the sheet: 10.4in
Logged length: 9.75in
